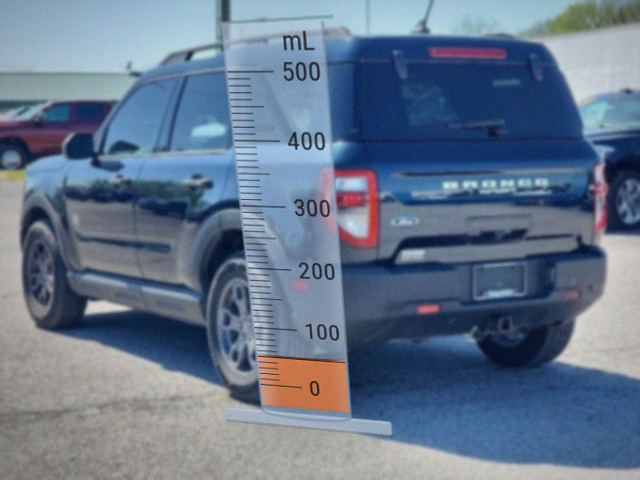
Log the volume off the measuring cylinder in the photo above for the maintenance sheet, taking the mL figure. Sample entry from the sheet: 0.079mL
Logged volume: 50mL
